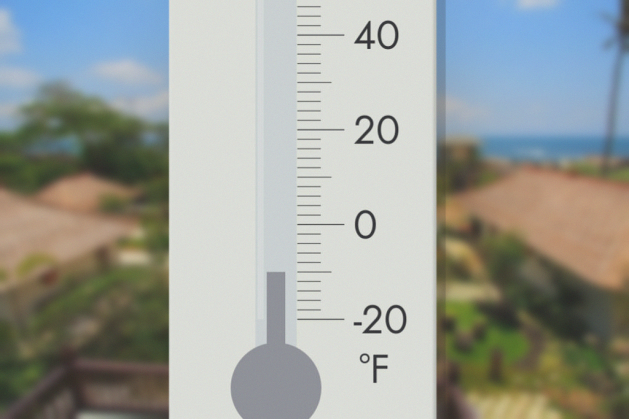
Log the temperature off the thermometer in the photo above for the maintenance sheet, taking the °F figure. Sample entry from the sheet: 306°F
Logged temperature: -10°F
